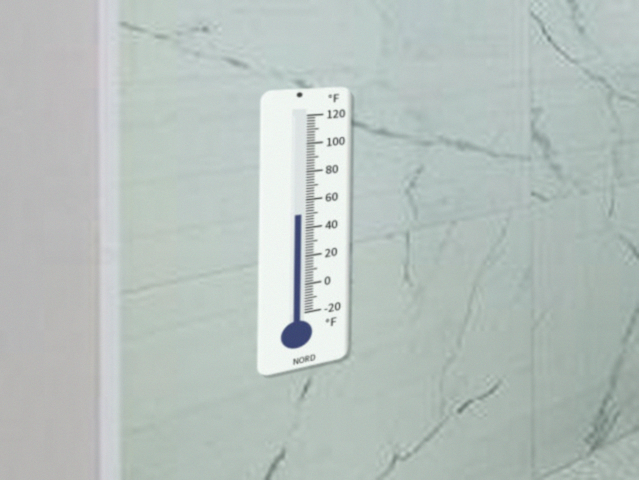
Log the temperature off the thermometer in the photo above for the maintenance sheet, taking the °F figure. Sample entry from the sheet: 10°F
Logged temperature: 50°F
